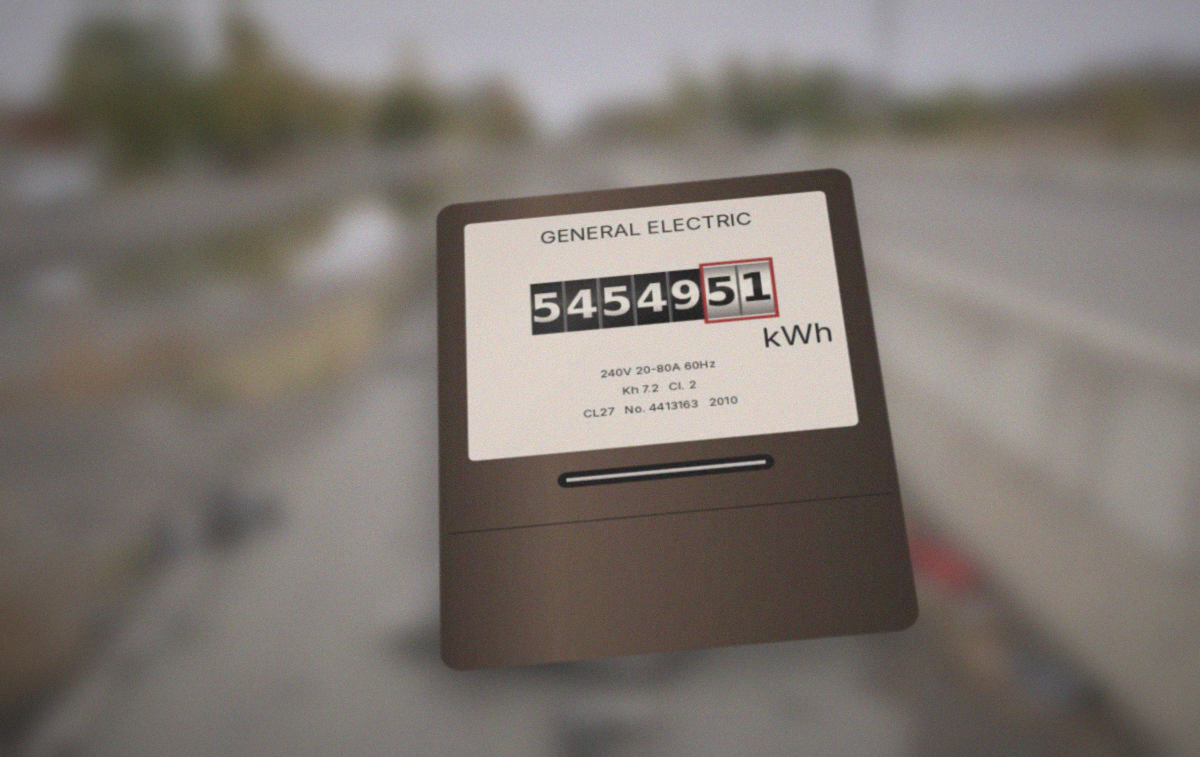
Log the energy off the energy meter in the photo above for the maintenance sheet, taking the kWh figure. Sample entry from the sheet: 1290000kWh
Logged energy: 54549.51kWh
